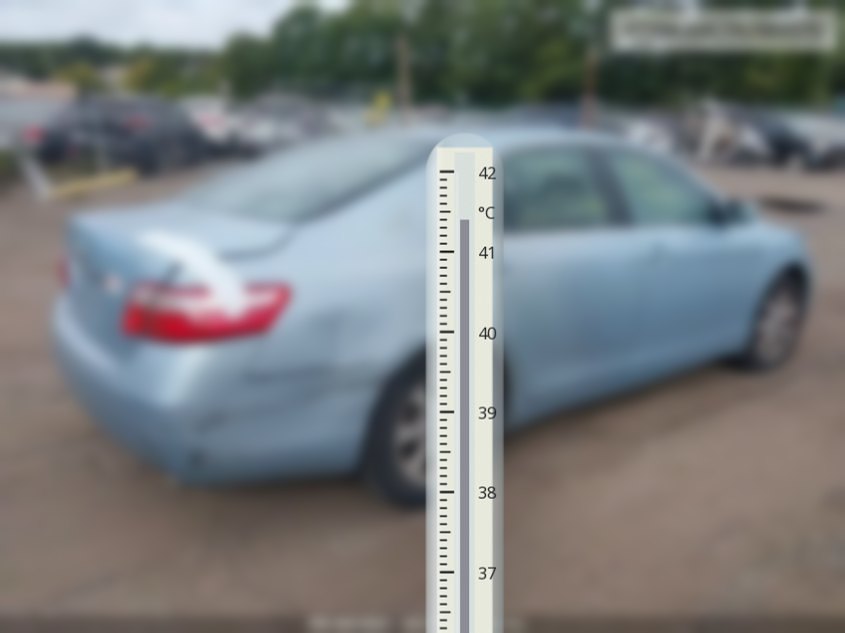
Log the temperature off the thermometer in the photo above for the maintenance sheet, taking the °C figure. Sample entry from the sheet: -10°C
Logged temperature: 41.4°C
